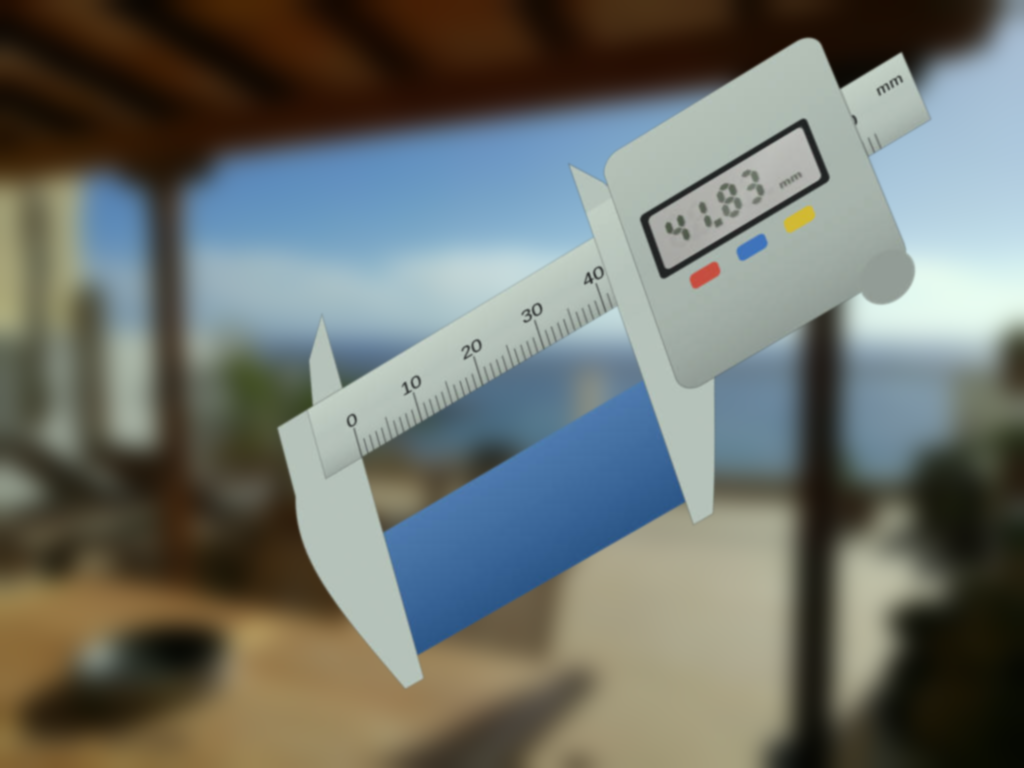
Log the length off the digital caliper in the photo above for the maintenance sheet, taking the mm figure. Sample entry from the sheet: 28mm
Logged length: 41.83mm
